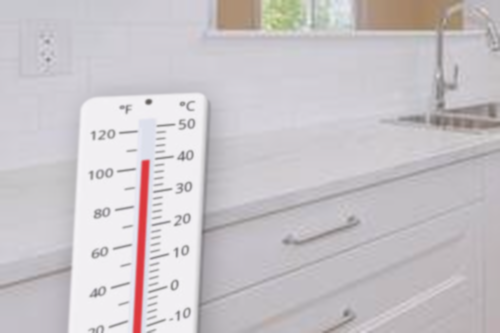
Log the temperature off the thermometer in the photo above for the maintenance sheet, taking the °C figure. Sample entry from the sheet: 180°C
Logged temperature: 40°C
